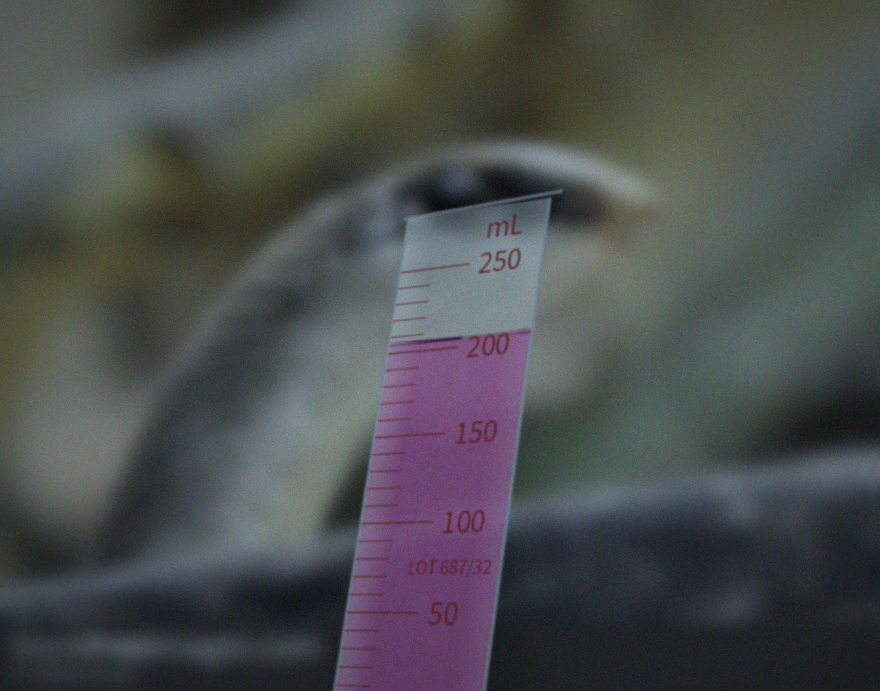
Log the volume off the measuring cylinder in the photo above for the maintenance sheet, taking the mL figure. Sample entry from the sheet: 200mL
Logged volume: 205mL
